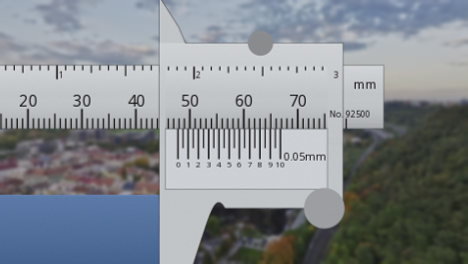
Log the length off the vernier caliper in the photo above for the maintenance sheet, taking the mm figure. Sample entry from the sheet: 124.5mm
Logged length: 47.8mm
